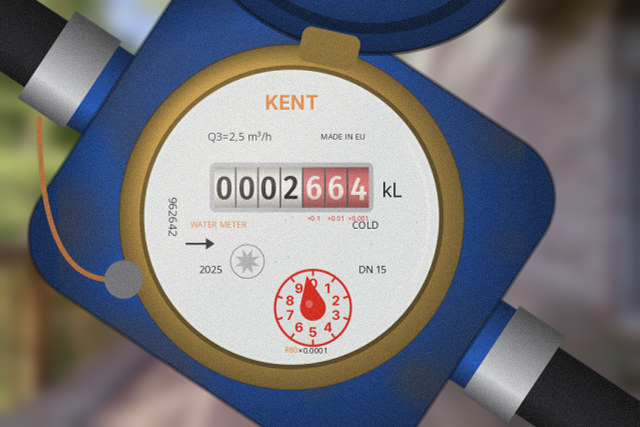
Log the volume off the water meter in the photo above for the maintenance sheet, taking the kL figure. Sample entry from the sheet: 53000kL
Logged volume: 2.6639kL
